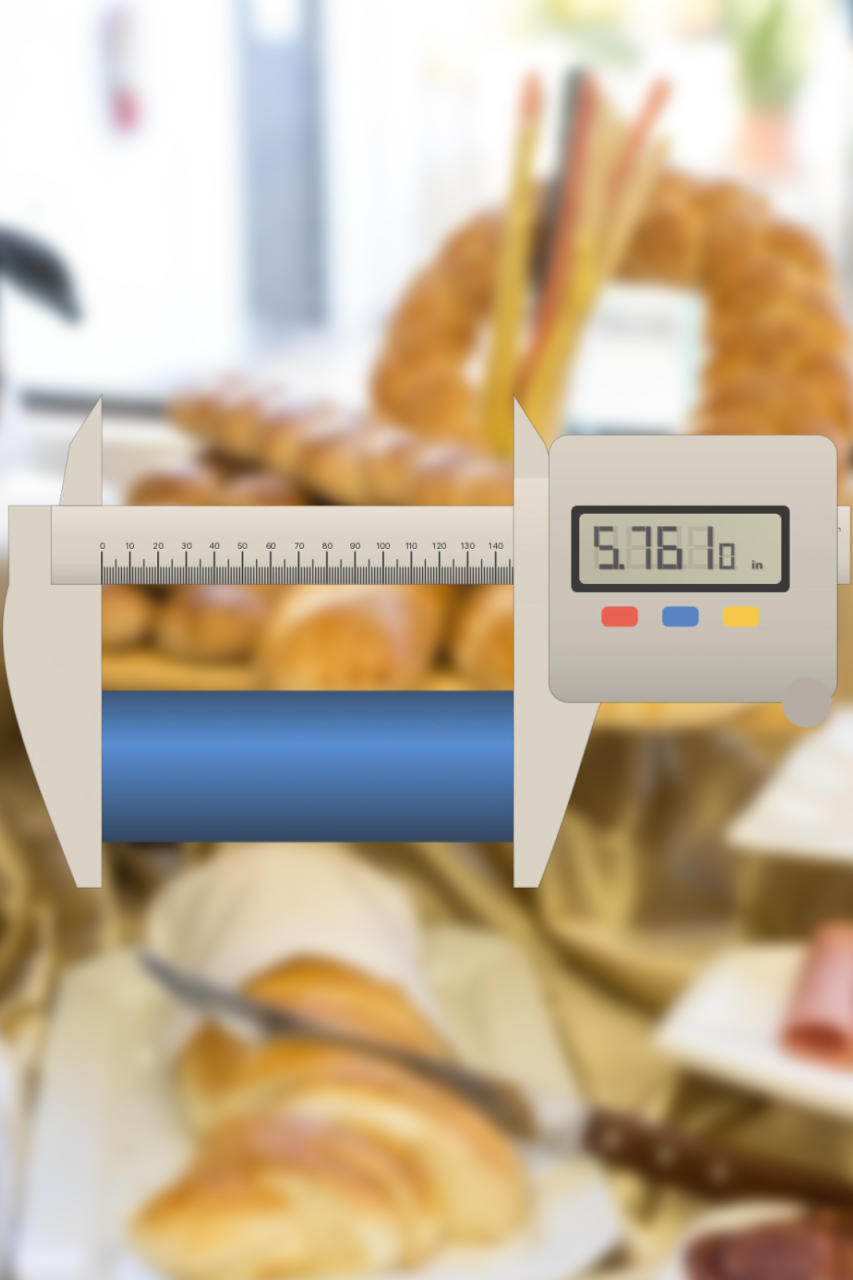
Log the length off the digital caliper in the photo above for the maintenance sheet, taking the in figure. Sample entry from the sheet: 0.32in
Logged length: 5.7610in
